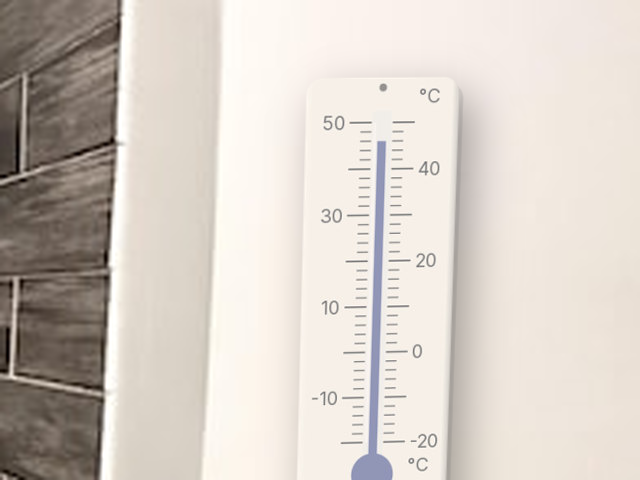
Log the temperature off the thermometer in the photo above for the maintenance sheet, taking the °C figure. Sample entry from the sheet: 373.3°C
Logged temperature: 46°C
